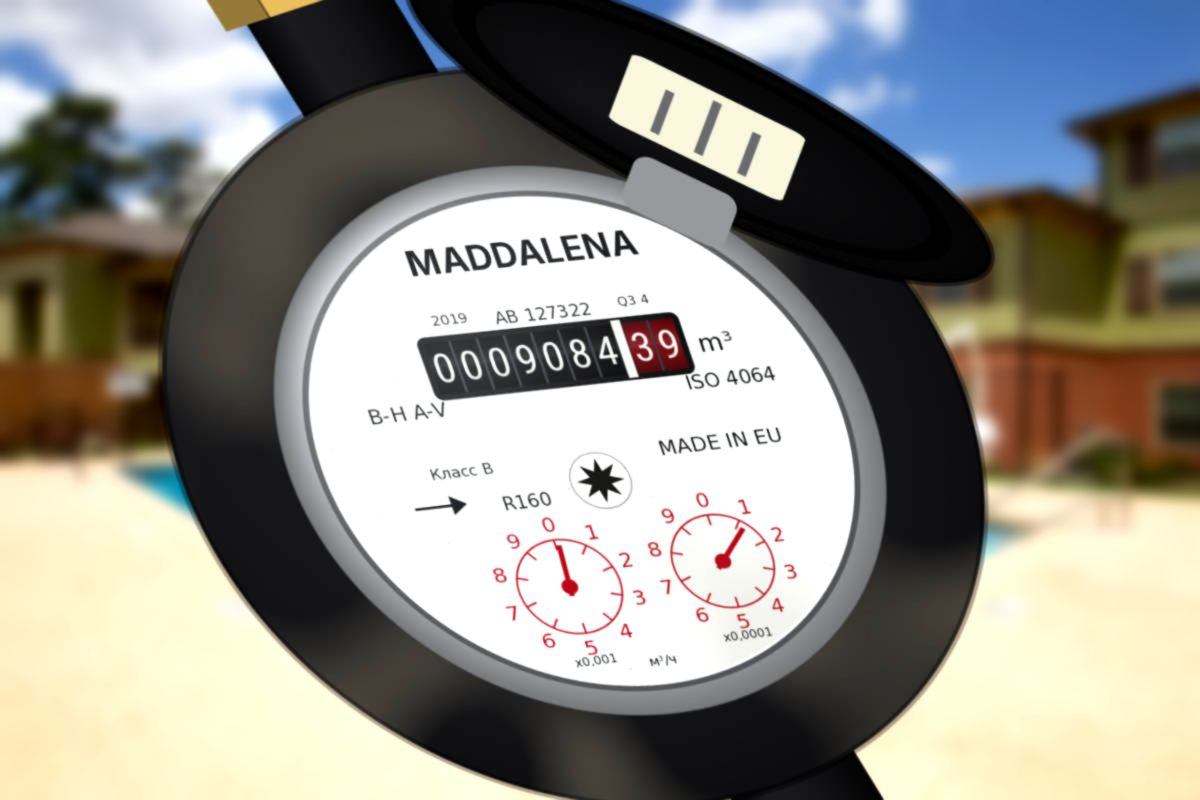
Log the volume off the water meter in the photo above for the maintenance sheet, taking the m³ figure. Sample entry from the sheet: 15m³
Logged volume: 9084.3901m³
